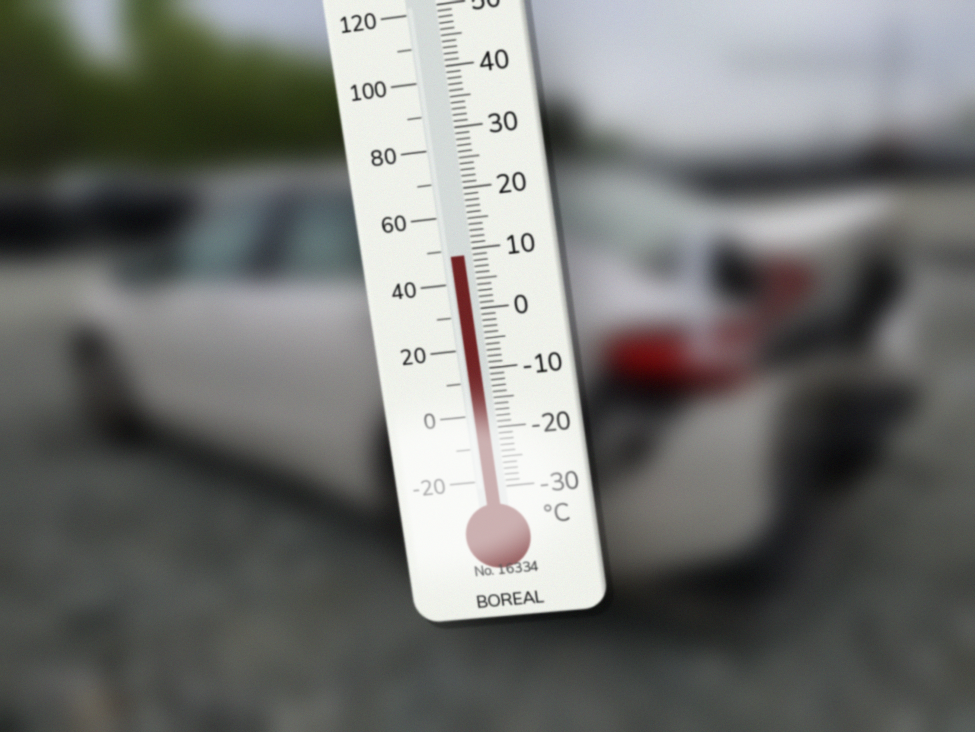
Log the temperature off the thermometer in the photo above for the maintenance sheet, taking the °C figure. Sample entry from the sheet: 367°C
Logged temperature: 9°C
